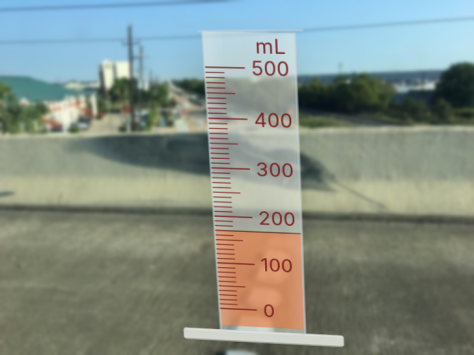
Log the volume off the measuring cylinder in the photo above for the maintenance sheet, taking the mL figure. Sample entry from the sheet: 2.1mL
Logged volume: 170mL
